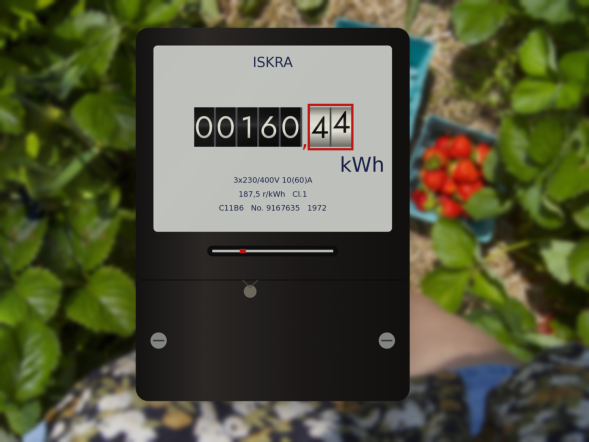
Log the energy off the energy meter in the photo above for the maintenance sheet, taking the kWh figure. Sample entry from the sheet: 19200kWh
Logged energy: 160.44kWh
